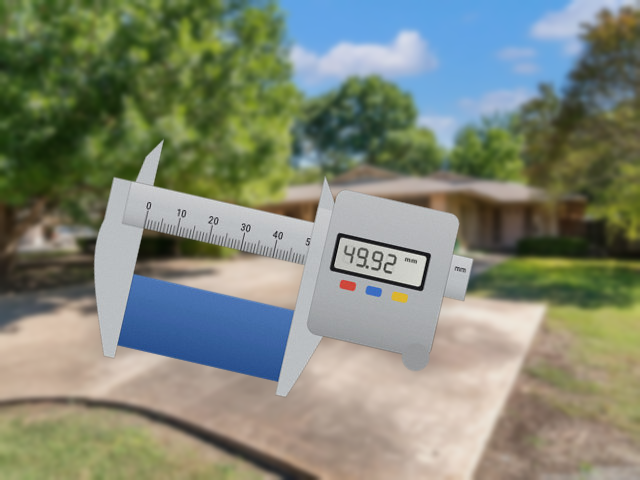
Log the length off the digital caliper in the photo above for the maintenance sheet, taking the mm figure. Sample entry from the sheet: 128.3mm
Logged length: 49.92mm
